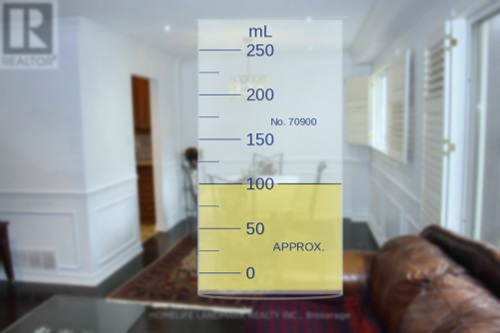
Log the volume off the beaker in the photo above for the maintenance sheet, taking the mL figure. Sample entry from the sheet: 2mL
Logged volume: 100mL
